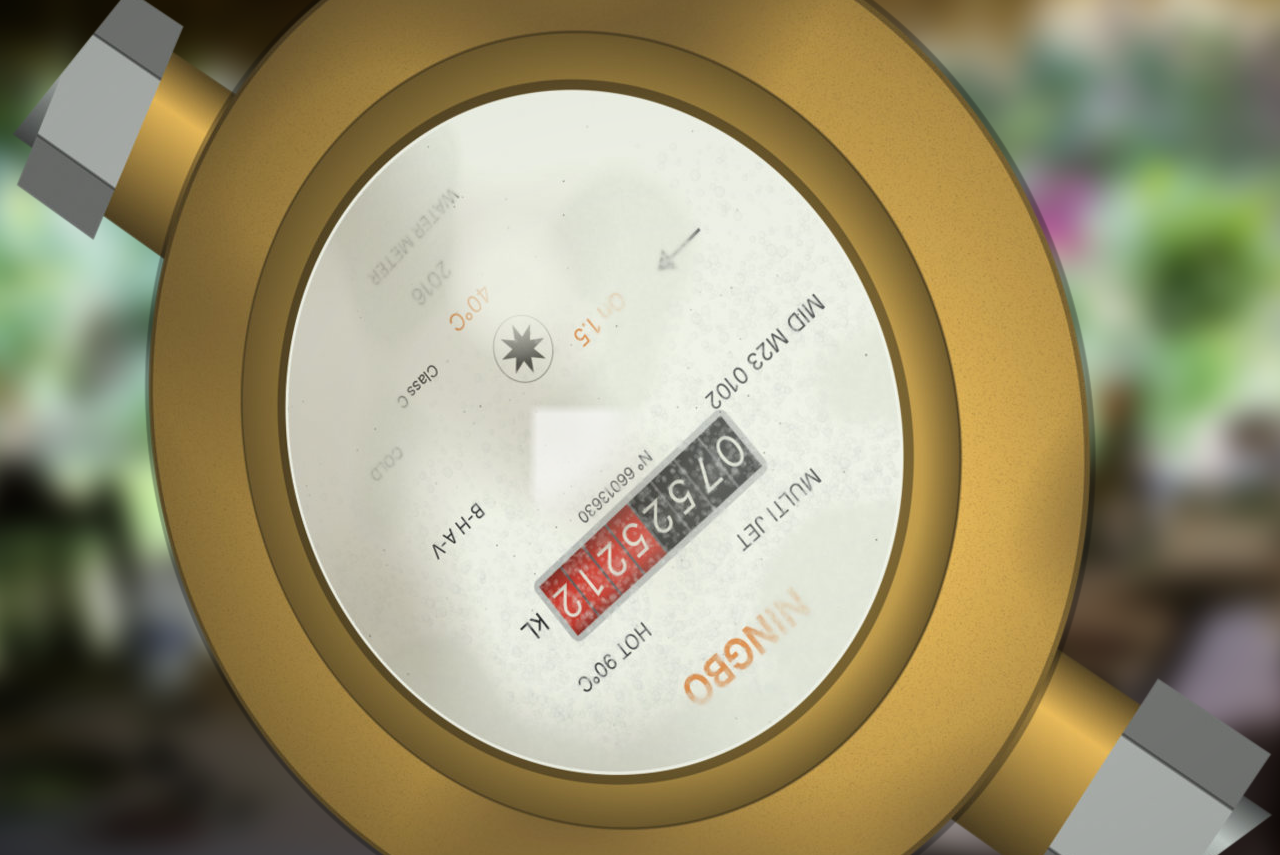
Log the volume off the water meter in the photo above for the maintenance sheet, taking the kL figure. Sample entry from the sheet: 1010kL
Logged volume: 752.5212kL
